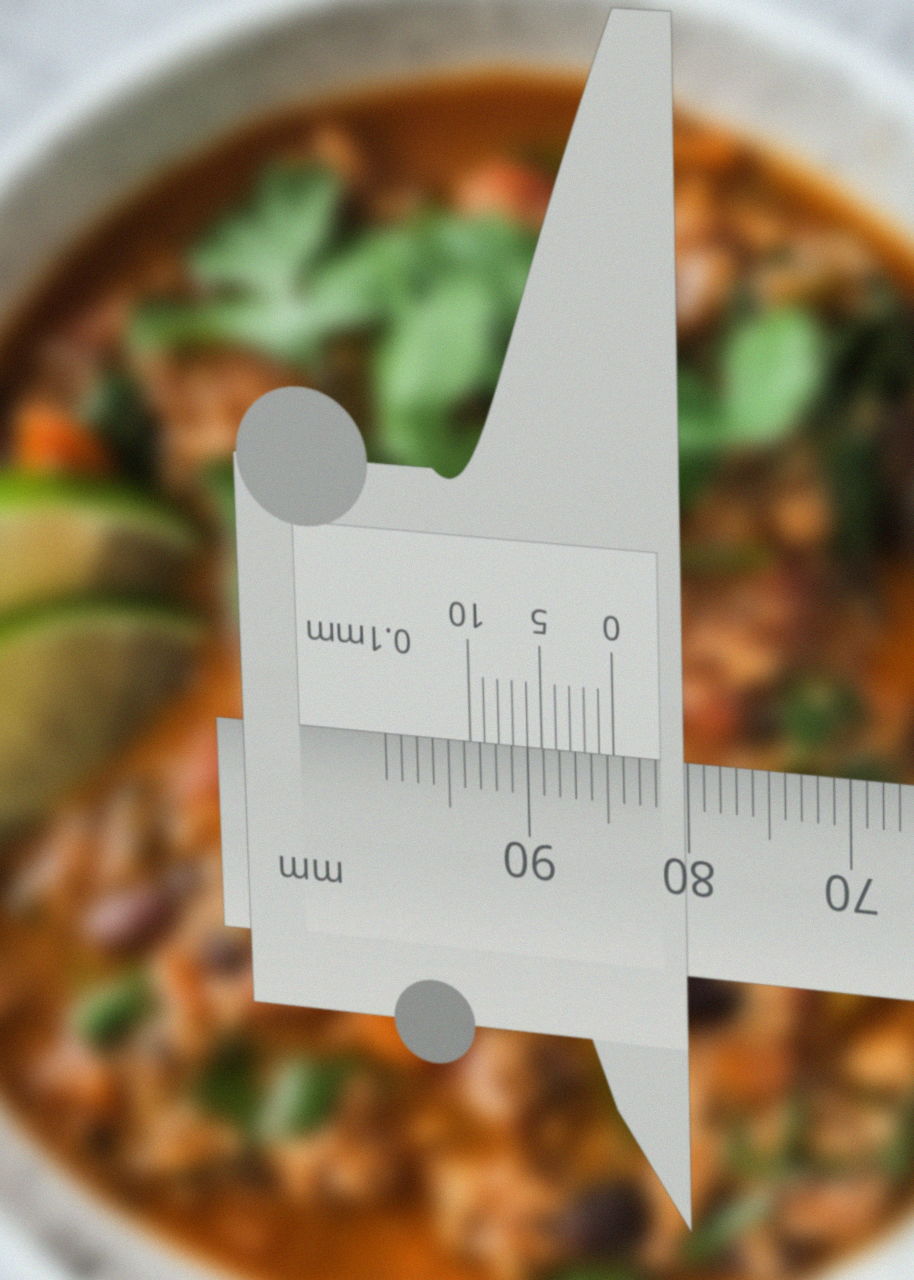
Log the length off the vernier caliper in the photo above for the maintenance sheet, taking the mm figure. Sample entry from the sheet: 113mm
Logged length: 84.6mm
